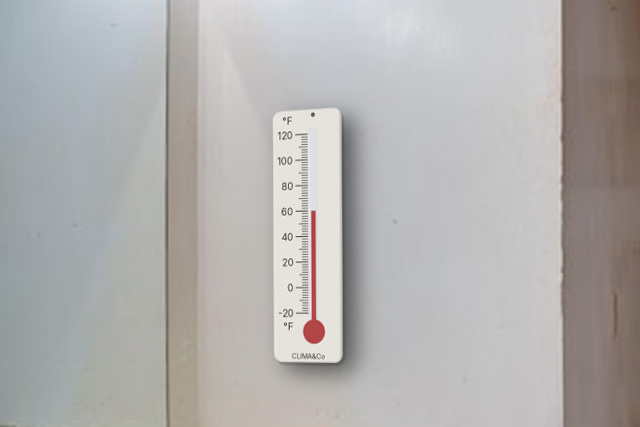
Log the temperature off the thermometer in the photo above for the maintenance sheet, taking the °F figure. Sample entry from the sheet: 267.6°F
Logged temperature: 60°F
